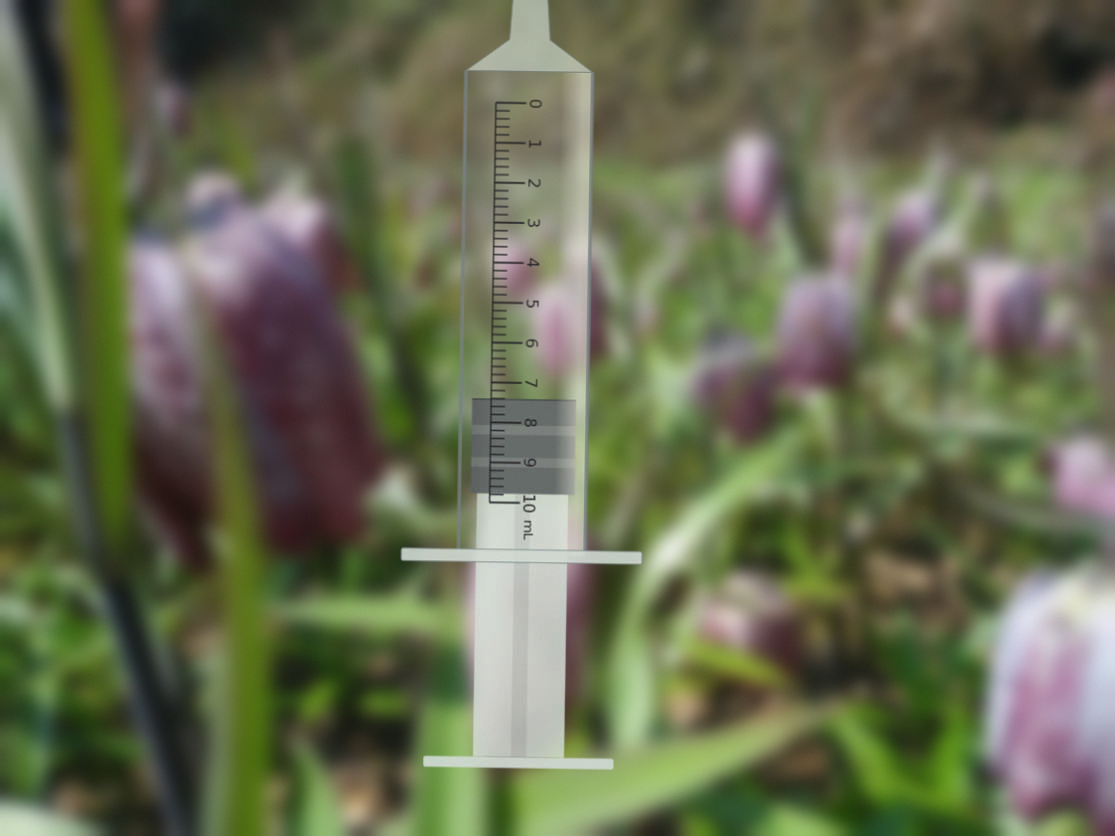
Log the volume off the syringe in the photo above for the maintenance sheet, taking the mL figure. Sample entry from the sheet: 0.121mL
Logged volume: 7.4mL
